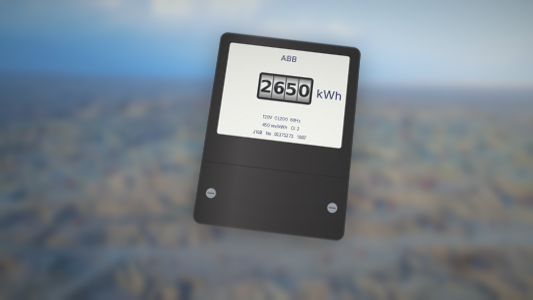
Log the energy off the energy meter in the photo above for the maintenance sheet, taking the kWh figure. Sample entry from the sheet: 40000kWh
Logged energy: 2650kWh
